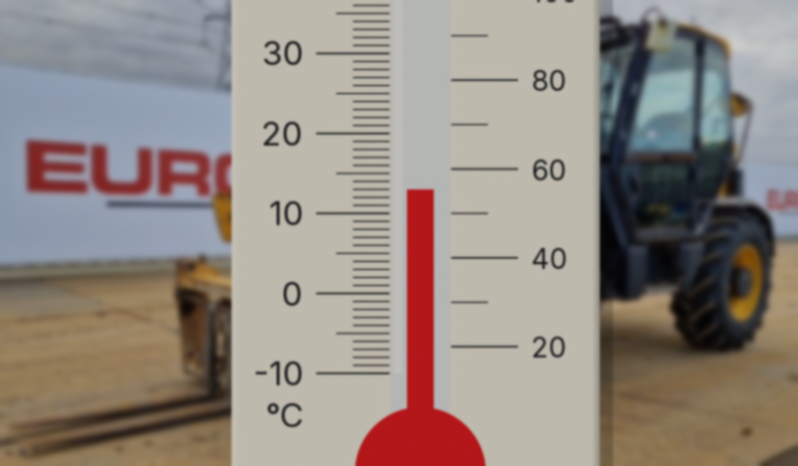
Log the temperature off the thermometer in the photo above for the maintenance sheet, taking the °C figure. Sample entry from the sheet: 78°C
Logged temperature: 13°C
